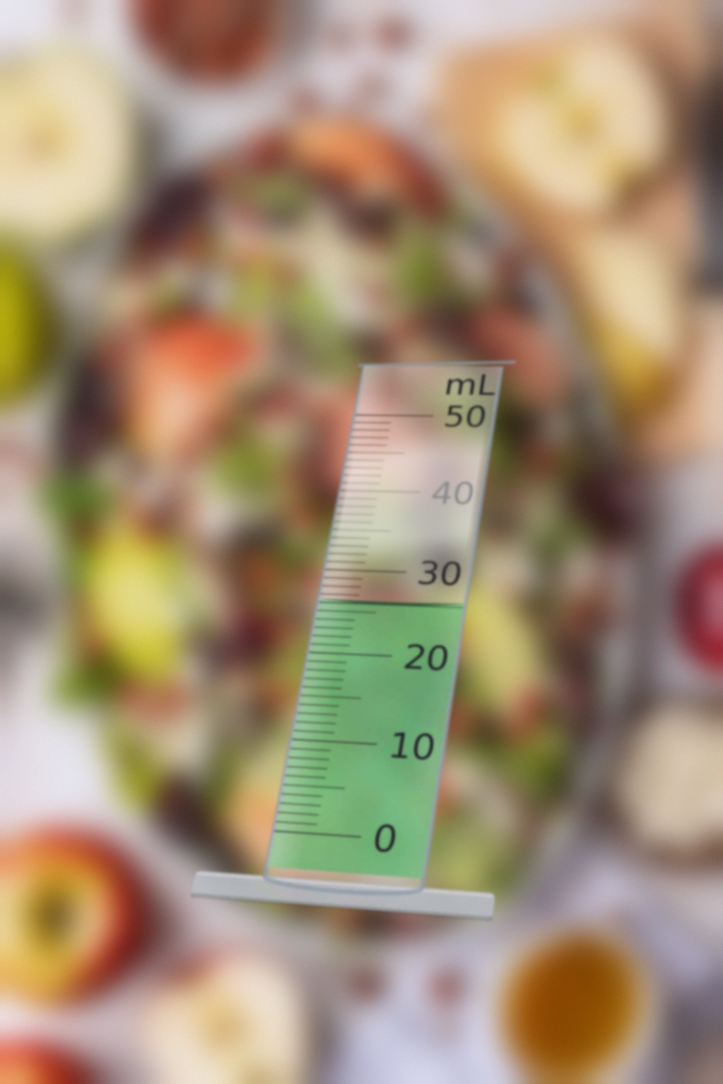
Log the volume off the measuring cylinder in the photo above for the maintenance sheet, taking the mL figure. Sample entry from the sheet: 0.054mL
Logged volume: 26mL
